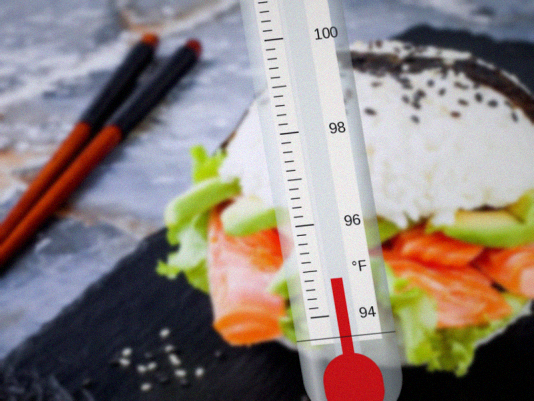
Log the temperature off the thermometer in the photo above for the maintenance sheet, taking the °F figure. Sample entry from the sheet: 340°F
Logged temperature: 94.8°F
